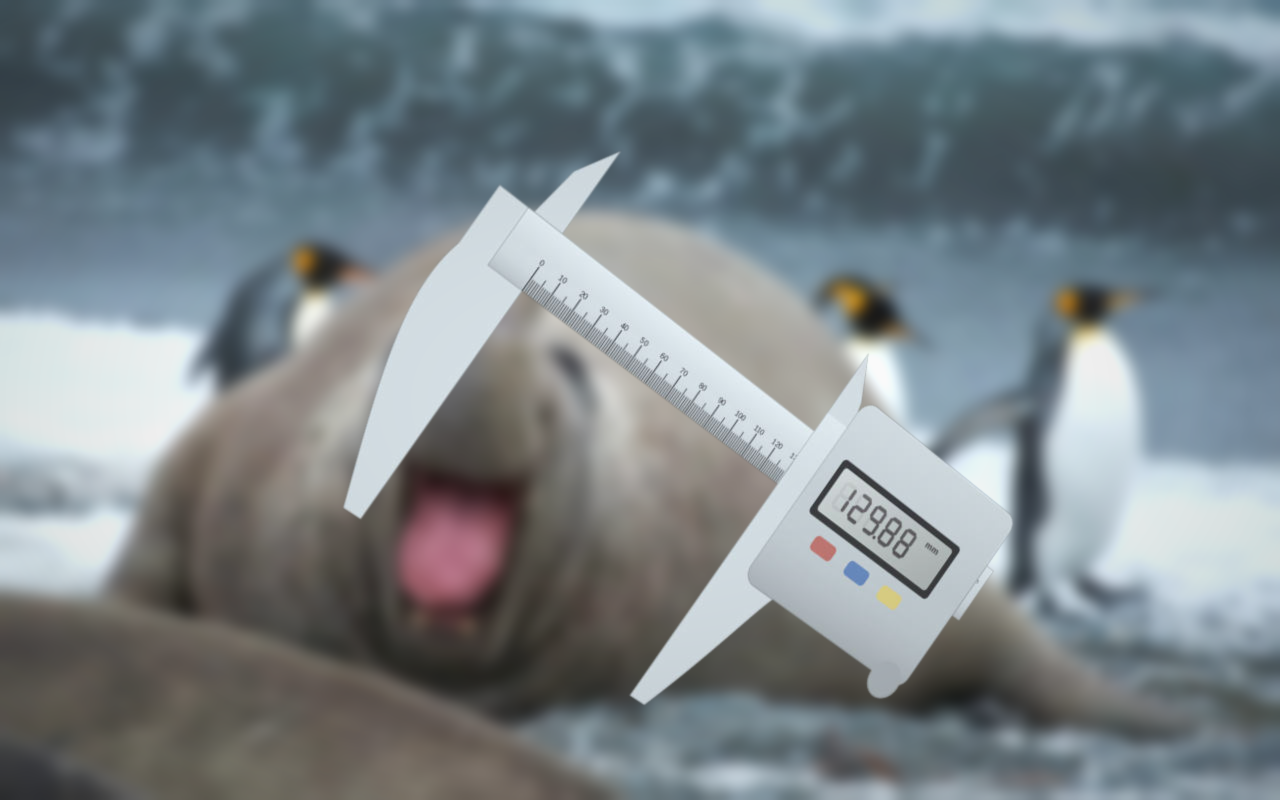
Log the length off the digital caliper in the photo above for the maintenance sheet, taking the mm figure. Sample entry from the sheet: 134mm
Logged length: 129.88mm
